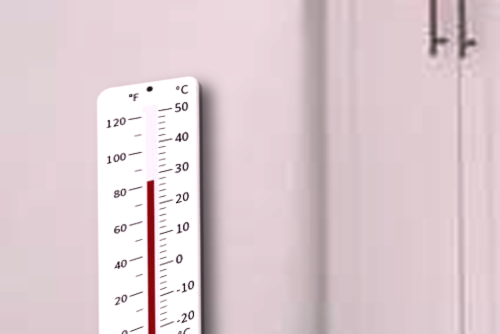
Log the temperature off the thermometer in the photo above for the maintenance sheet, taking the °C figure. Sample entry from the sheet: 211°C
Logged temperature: 28°C
